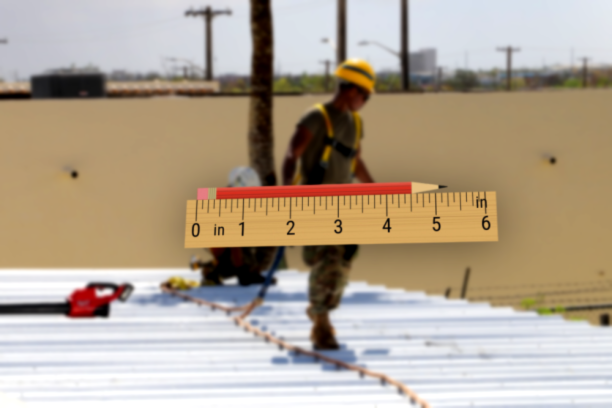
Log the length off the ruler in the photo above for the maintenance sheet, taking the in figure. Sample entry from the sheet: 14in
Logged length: 5.25in
